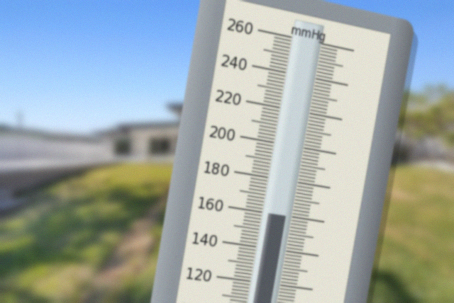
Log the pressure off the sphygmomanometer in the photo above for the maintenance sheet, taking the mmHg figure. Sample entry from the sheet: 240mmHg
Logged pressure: 160mmHg
